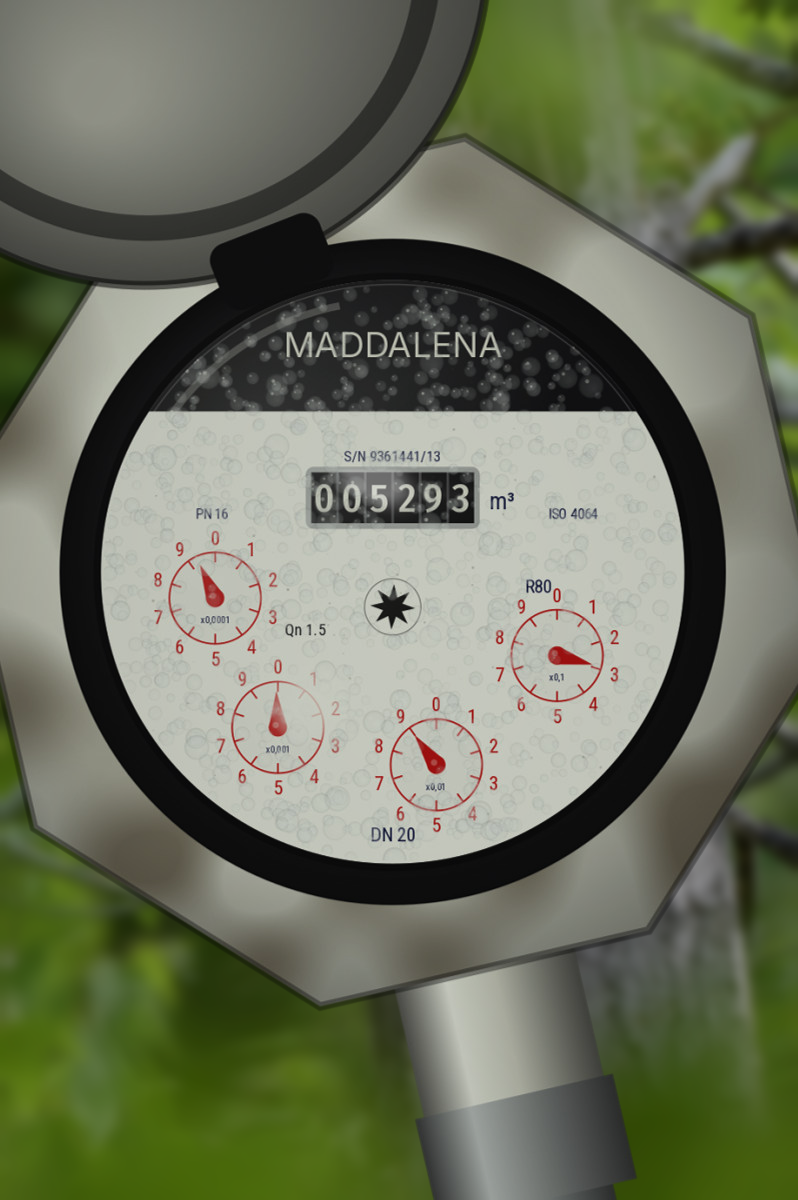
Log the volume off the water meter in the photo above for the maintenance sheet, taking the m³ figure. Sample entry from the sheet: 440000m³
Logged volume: 5293.2899m³
